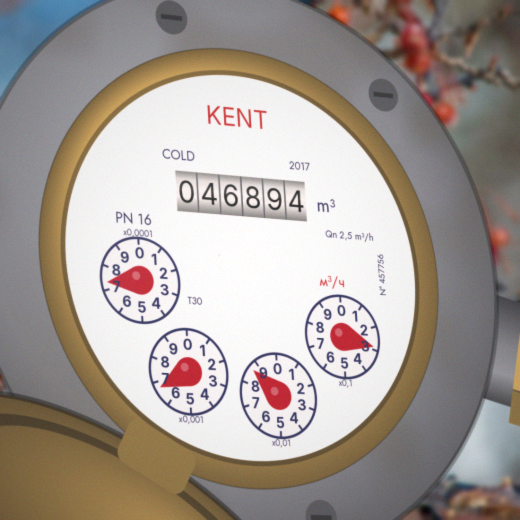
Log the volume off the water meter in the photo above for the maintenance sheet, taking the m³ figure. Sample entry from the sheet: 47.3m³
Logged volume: 46894.2867m³
